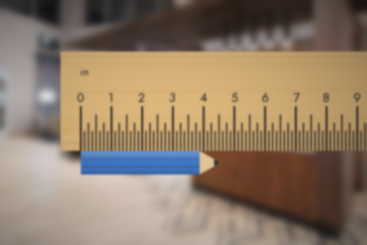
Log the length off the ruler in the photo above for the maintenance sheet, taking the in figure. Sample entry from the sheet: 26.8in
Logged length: 4.5in
